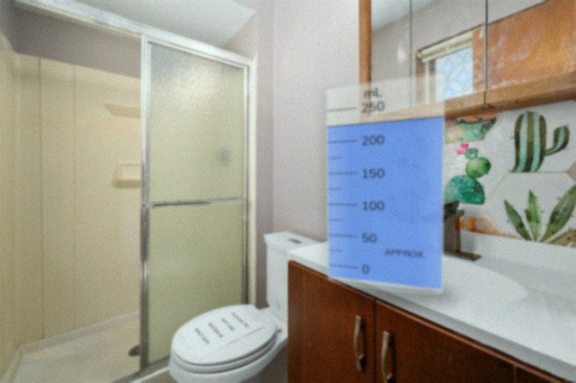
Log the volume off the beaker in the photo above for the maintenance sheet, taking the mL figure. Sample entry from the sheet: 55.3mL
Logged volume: 225mL
